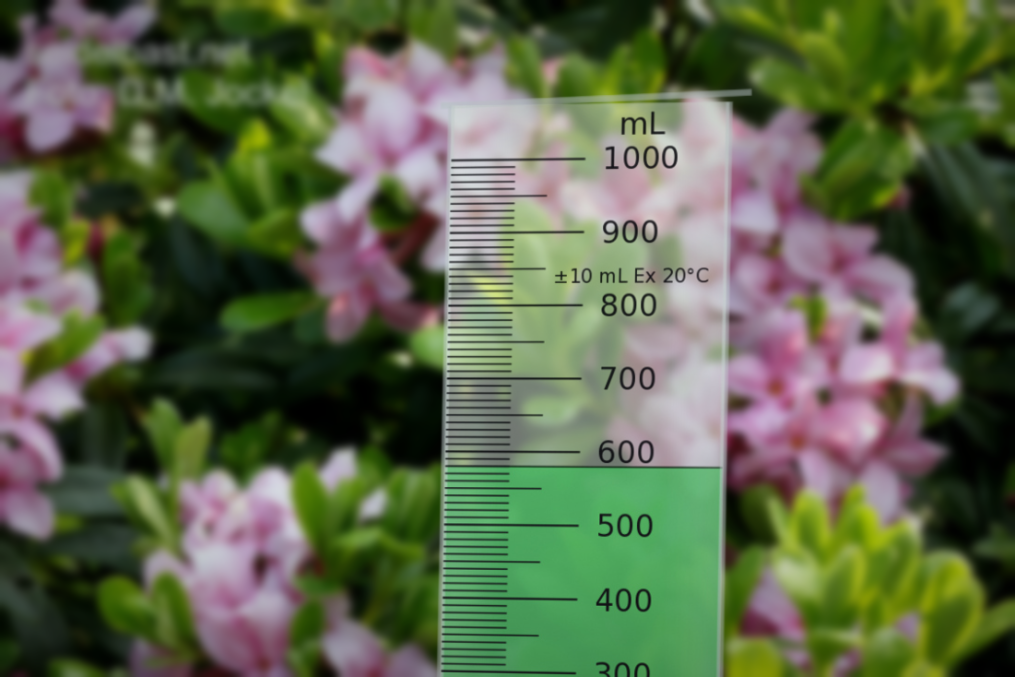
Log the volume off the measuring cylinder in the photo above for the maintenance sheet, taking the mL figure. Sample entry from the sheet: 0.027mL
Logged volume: 580mL
